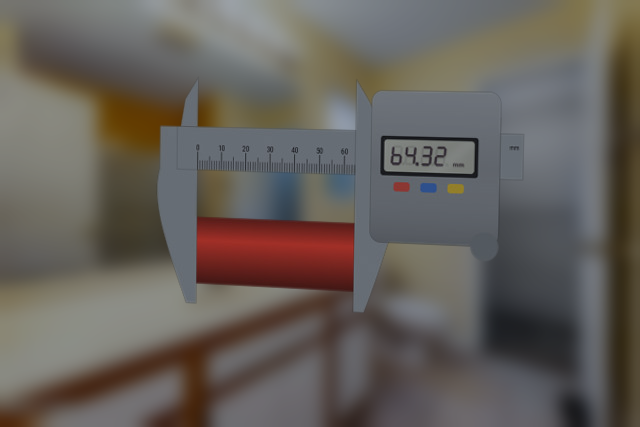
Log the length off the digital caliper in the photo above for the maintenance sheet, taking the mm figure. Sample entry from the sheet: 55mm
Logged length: 64.32mm
